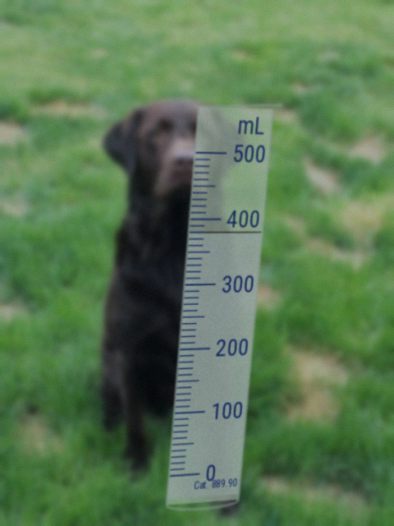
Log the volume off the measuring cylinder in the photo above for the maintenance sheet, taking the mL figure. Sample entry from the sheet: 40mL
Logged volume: 380mL
